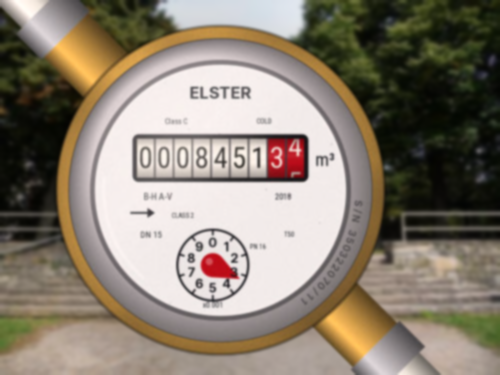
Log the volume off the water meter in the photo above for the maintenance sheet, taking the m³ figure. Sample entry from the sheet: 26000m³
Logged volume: 8451.343m³
